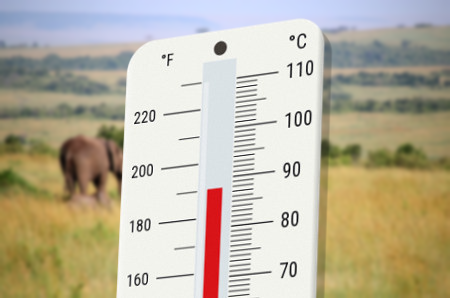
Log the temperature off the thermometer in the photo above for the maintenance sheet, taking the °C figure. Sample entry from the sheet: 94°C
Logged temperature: 88°C
